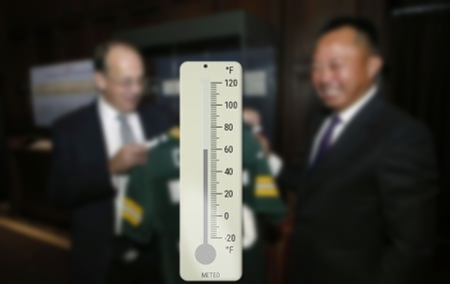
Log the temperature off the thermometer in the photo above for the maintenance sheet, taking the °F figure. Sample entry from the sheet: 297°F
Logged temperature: 60°F
